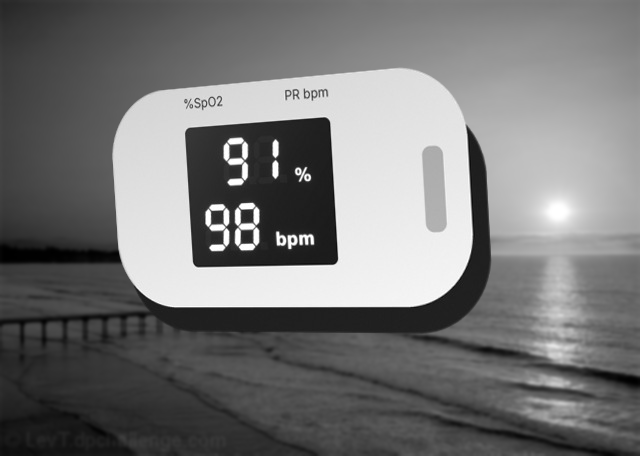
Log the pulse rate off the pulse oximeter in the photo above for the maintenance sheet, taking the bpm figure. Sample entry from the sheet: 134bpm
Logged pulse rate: 98bpm
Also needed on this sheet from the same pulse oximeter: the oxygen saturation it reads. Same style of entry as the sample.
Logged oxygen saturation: 91%
